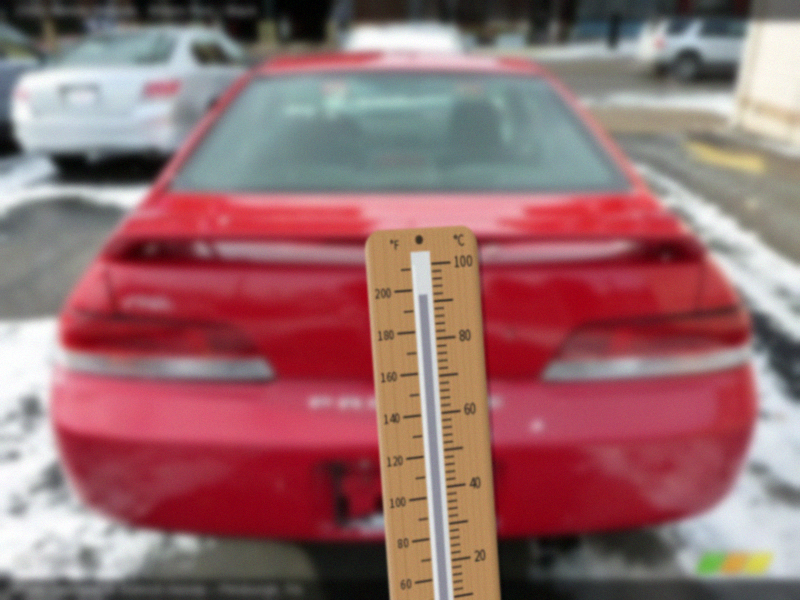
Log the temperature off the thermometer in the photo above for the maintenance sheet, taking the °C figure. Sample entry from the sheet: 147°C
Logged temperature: 92°C
